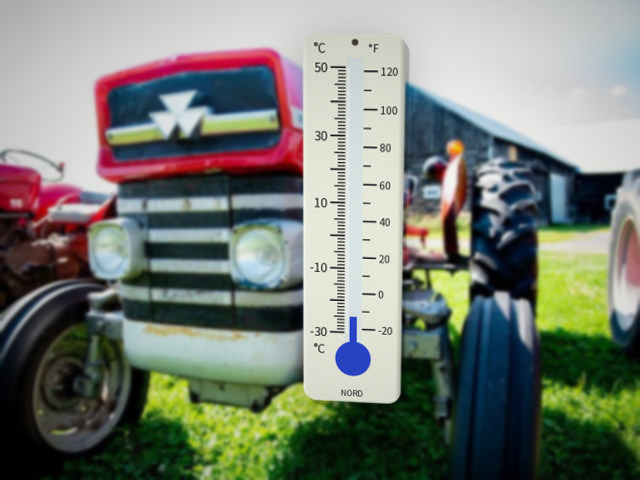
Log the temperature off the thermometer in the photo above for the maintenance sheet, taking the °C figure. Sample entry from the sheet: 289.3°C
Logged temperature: -25°C
